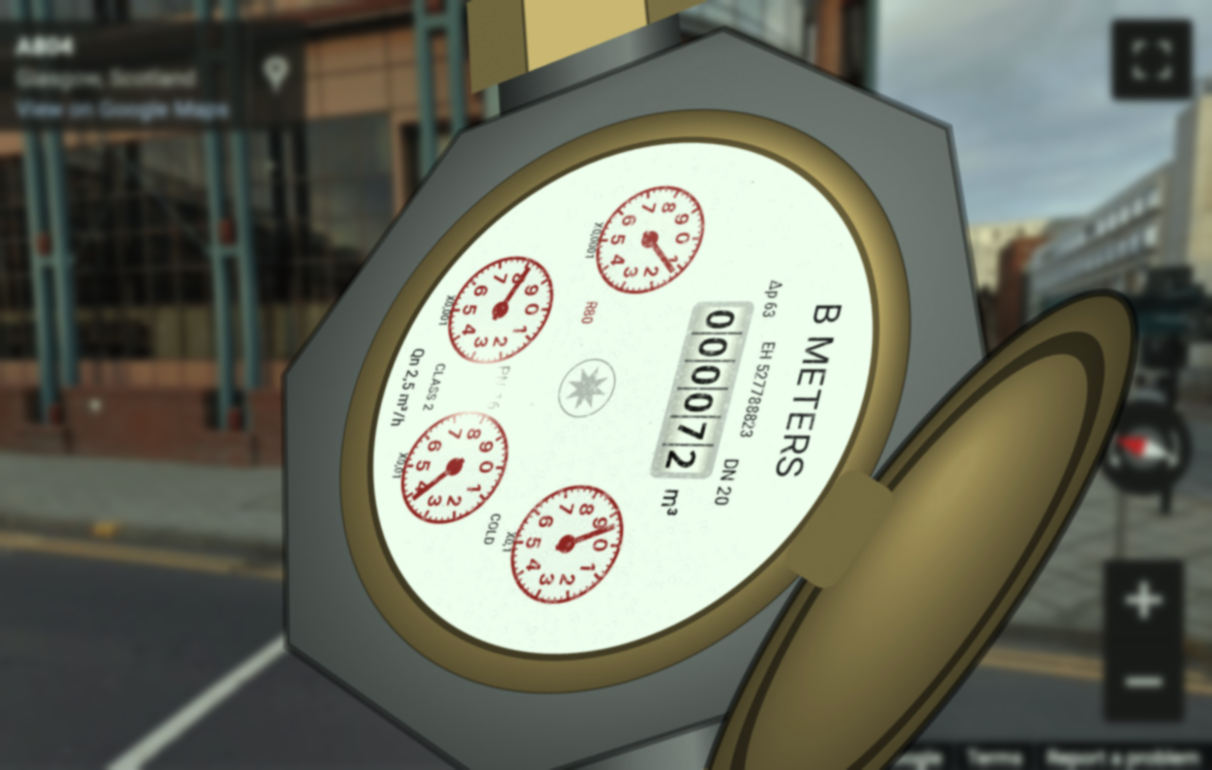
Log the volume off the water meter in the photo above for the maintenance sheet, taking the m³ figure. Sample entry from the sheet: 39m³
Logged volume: 71.9381m³
